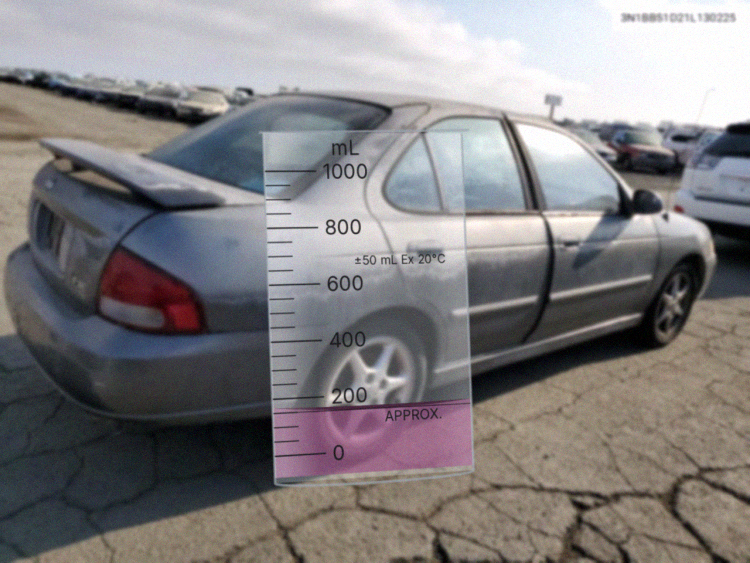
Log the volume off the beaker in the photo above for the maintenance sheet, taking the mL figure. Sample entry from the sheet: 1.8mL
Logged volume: 150mL
